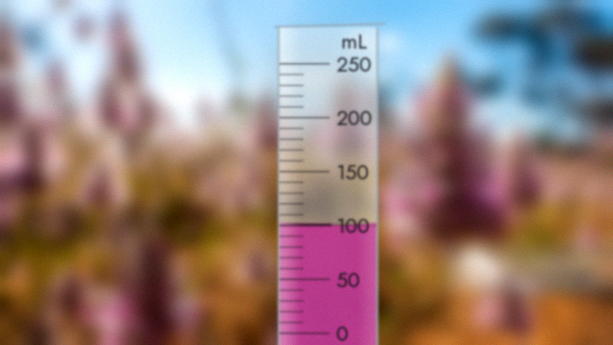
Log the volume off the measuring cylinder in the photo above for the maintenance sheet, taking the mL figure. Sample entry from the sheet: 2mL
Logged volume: 100mL
